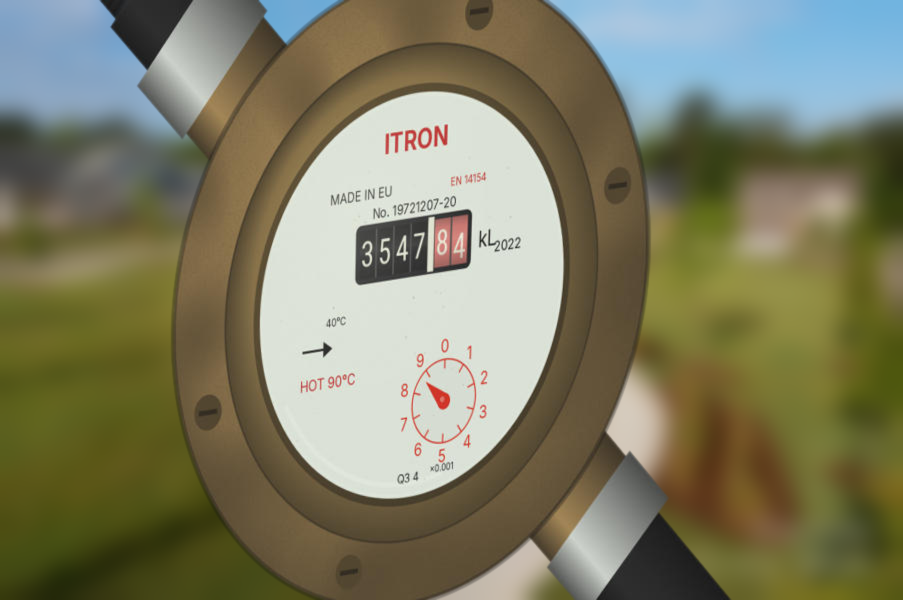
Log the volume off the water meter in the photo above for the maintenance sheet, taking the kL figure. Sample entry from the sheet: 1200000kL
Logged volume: 3547.838kL
